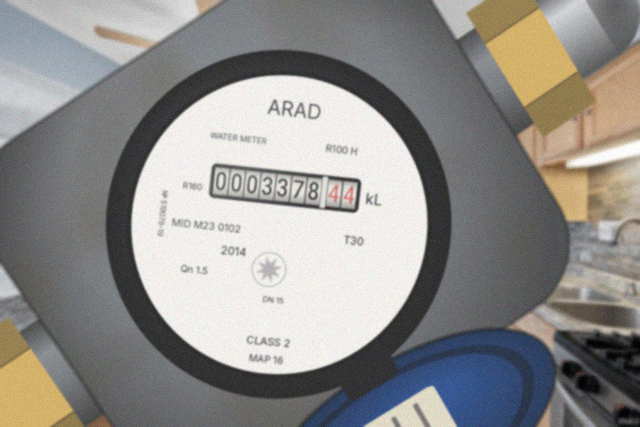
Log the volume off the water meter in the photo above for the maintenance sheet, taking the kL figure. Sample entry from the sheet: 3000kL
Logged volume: 3378.44kL
